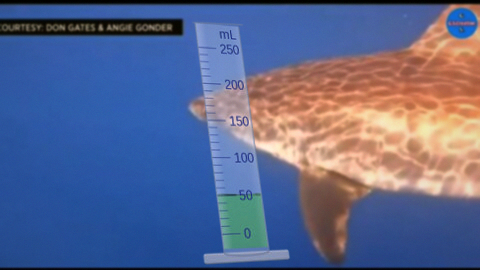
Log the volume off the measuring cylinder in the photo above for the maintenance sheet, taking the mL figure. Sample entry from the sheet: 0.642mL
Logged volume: 50mL
